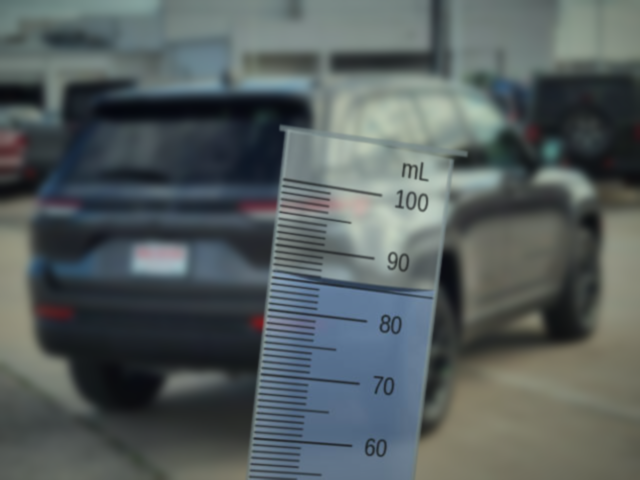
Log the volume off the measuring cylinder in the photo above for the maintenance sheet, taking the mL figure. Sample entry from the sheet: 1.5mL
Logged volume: 85mL
